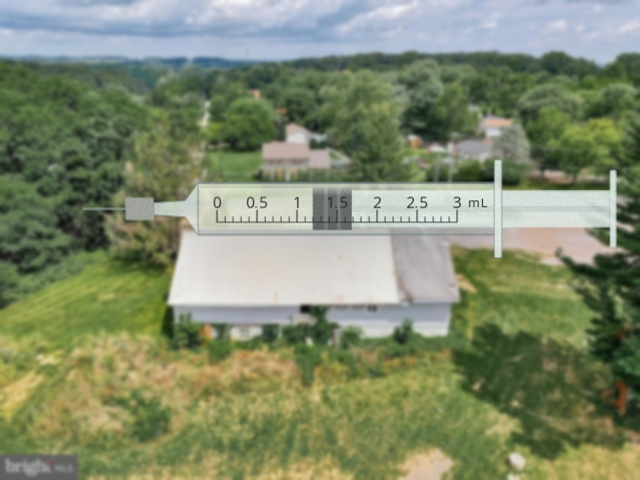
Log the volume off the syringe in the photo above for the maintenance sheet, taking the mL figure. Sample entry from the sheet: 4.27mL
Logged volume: 1.2mL
